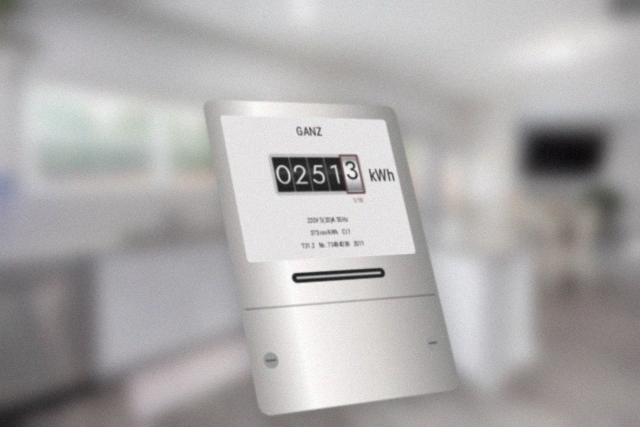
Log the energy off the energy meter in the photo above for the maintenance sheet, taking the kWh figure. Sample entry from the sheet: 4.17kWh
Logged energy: 251.3kWh
